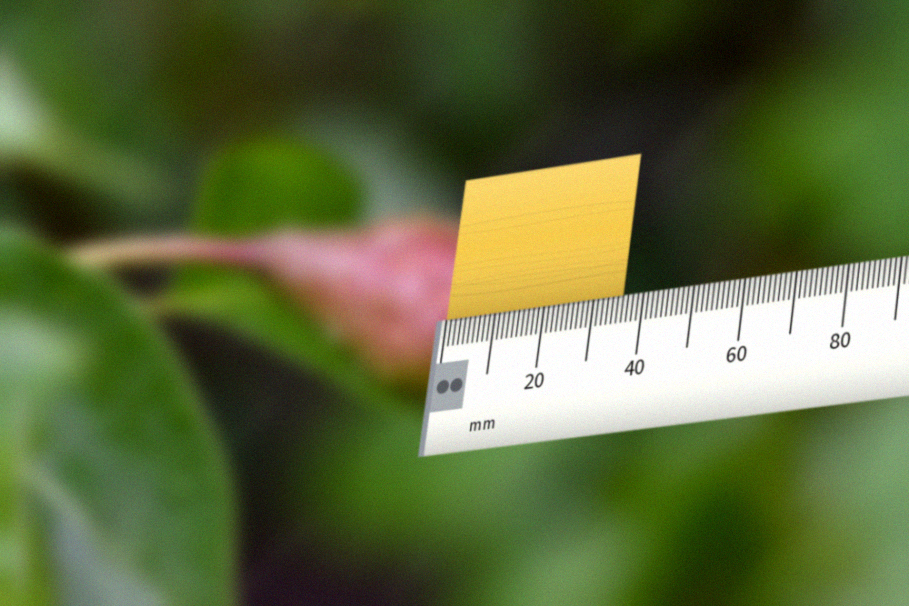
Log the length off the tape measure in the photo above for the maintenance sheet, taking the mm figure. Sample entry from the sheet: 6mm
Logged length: 36mm
